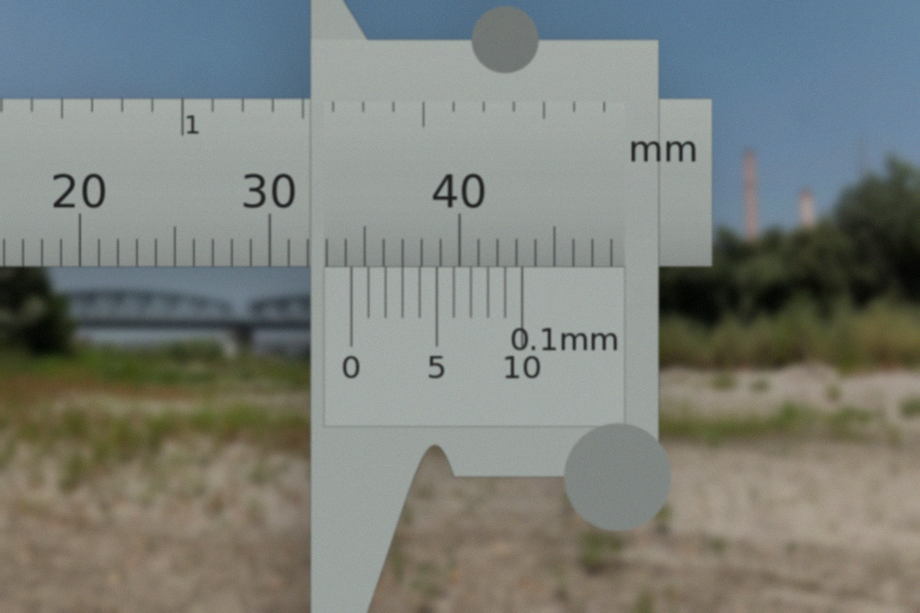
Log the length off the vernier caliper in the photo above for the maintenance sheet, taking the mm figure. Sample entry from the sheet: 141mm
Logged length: 34.3mm
